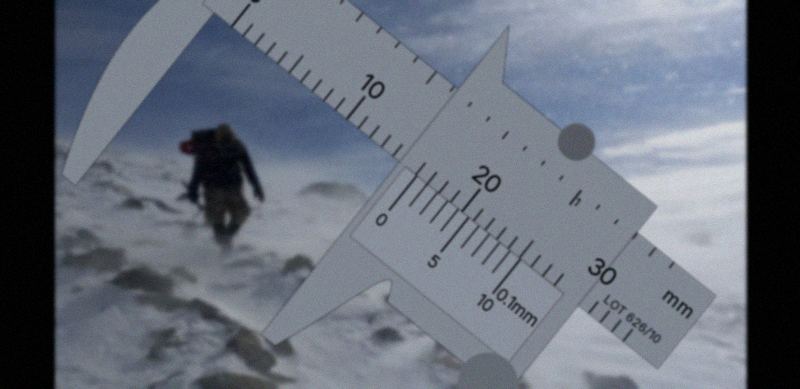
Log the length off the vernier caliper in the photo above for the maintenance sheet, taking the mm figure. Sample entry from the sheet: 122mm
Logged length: 16.1mm
